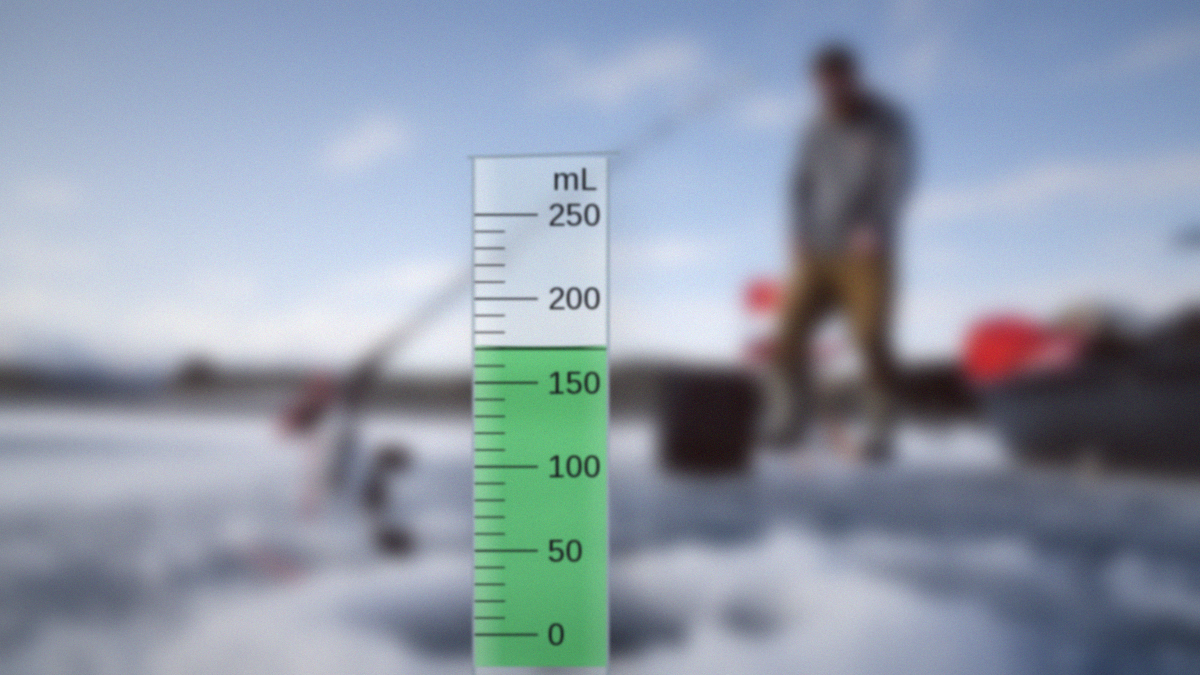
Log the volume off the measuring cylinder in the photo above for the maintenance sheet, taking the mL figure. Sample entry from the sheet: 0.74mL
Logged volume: 170mL
